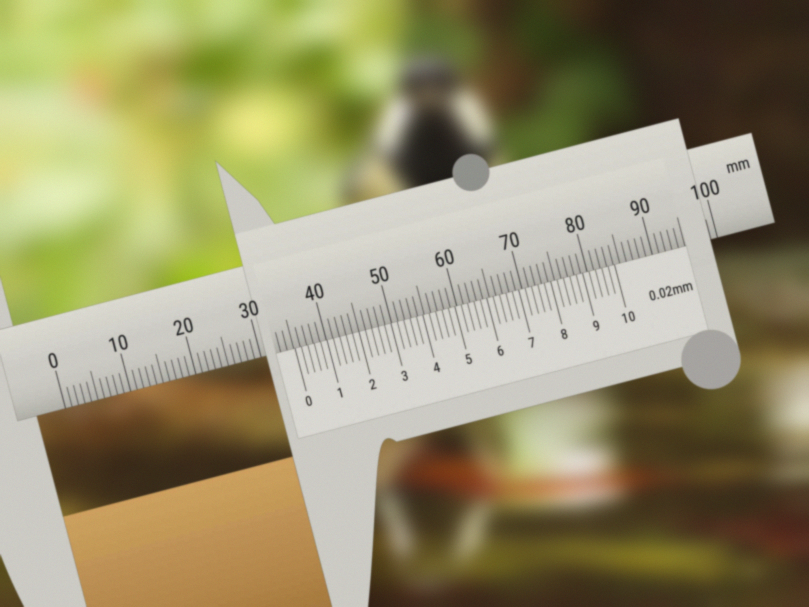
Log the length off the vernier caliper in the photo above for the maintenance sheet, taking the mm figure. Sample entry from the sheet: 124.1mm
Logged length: 35.2mm
